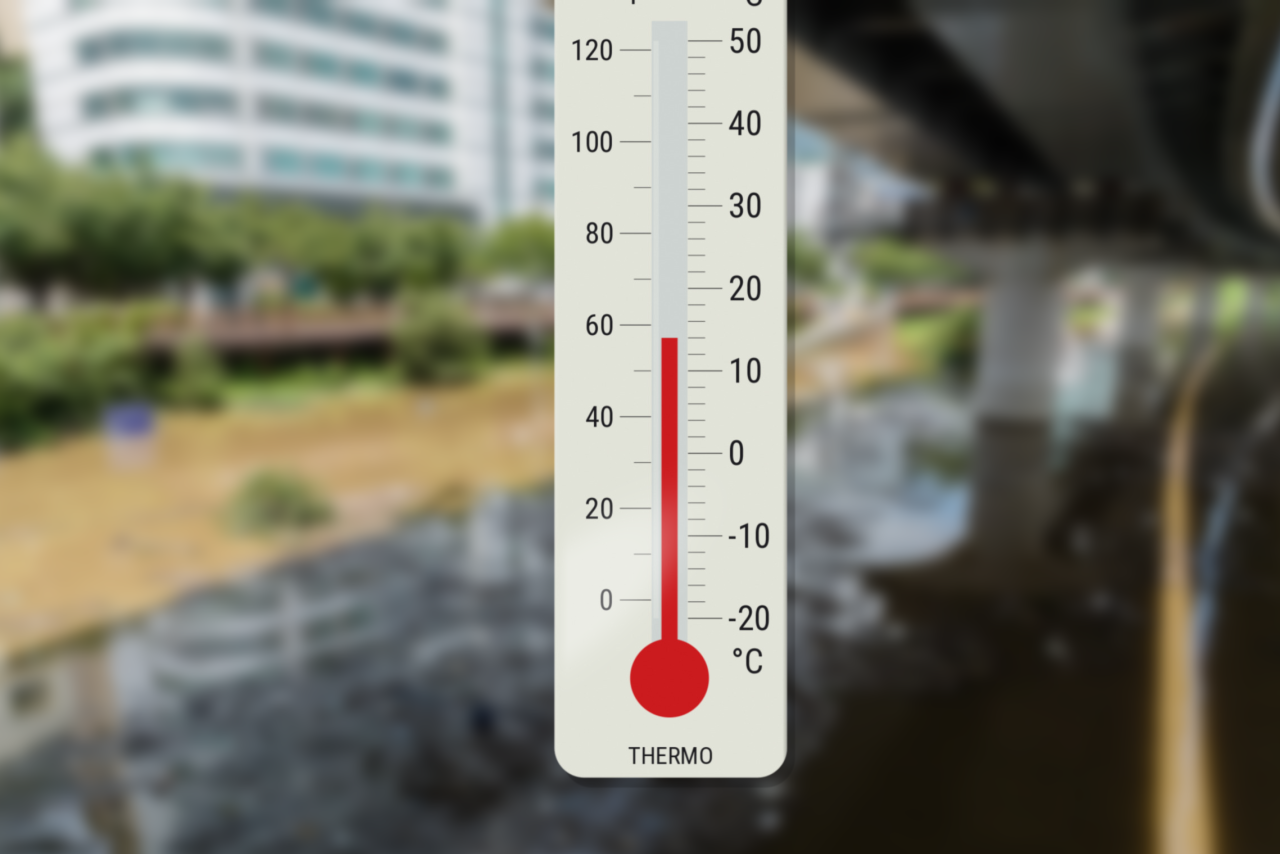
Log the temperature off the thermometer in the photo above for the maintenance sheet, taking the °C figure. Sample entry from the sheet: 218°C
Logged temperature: 14°C
